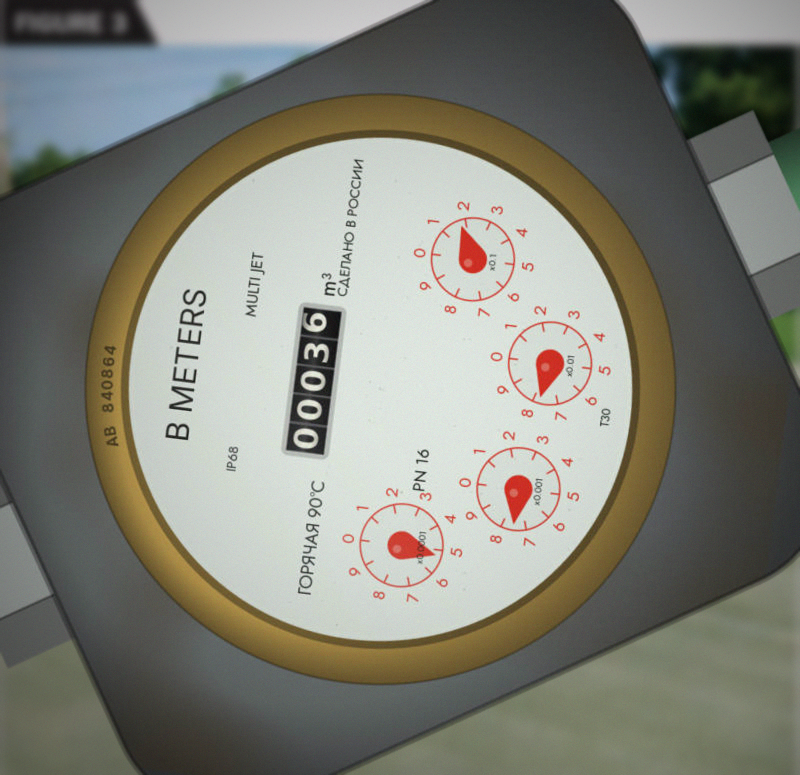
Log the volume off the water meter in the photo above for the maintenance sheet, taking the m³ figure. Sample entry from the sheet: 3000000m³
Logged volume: 36.1775m³
